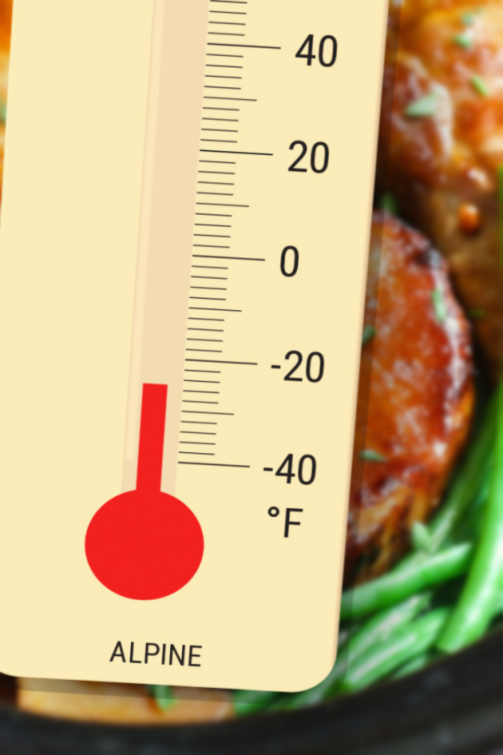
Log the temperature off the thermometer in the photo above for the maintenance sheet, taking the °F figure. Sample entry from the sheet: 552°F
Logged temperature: -25°F
